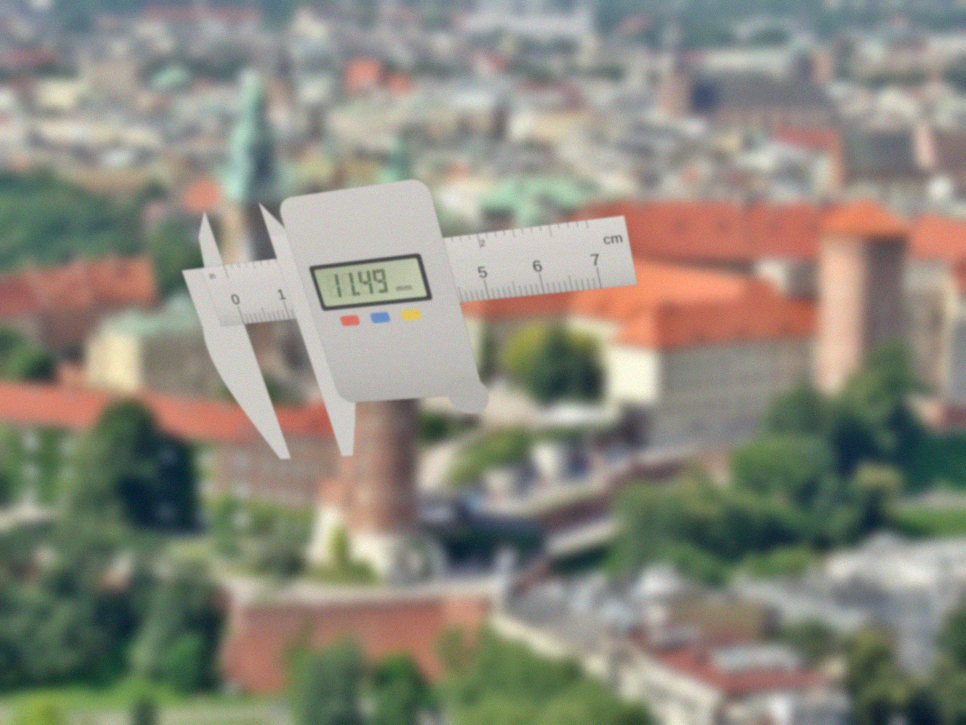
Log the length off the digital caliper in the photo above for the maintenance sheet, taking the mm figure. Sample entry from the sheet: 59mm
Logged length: 11.49mm
